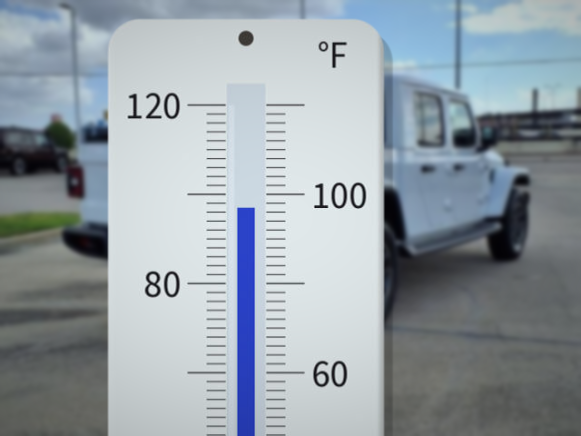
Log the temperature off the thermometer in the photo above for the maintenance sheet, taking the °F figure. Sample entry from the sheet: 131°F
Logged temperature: 97°F
